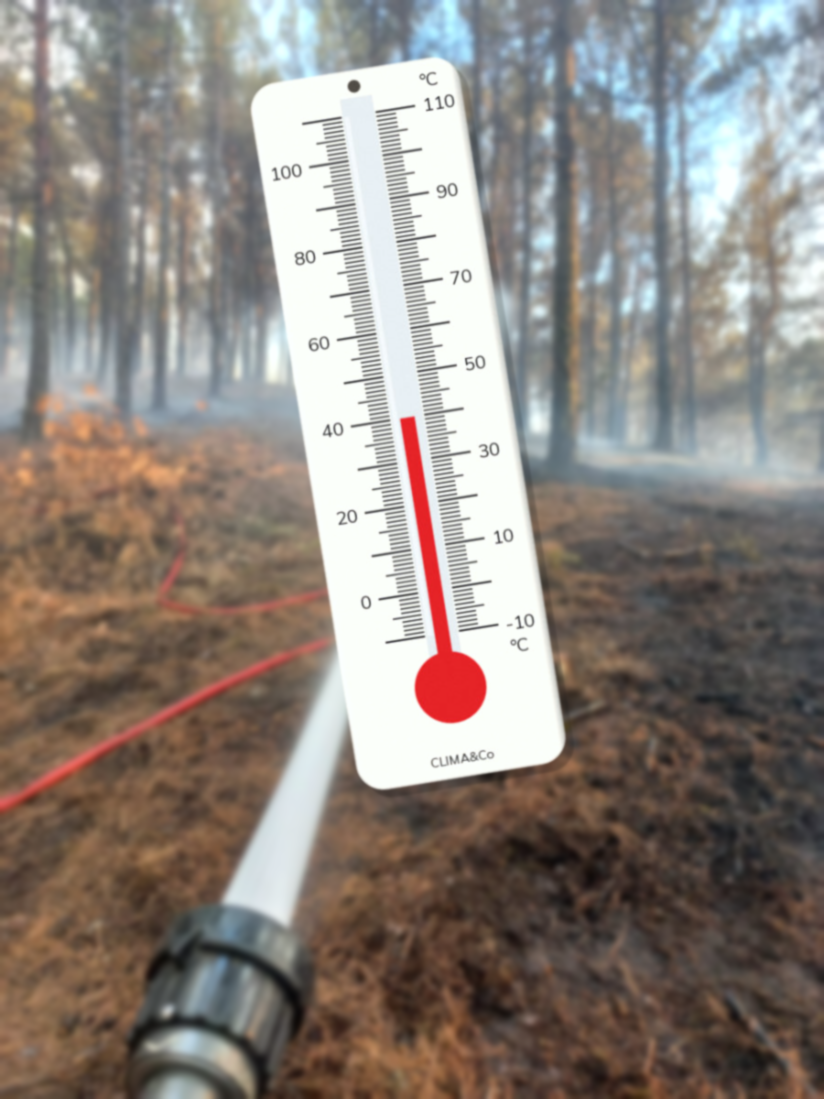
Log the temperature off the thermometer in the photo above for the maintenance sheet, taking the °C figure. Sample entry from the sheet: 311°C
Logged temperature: 40°C
